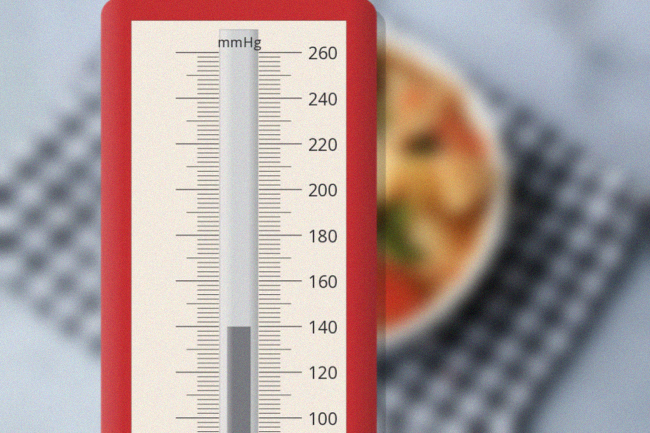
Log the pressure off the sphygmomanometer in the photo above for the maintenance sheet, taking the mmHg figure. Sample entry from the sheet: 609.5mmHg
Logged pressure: 140mmHg
